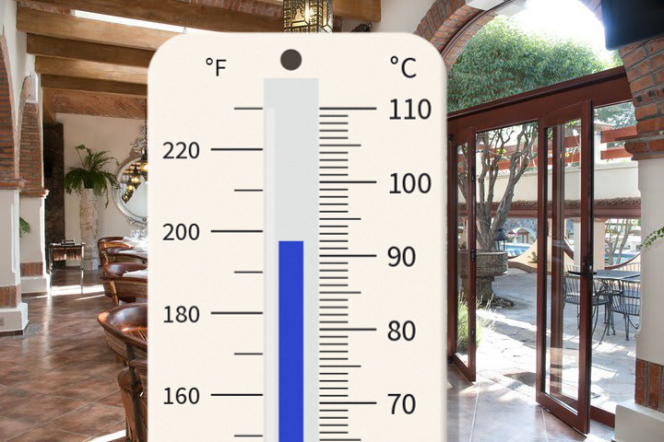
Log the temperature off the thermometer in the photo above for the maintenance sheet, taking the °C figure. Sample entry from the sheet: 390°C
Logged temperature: 92°C
